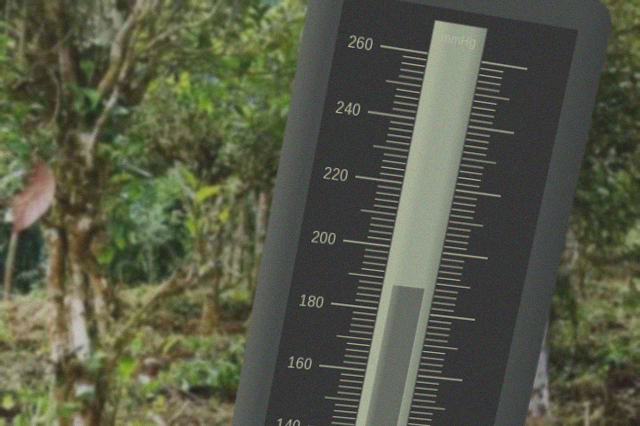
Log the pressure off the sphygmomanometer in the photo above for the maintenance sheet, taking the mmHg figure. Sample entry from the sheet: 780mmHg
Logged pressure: 188mmHg
